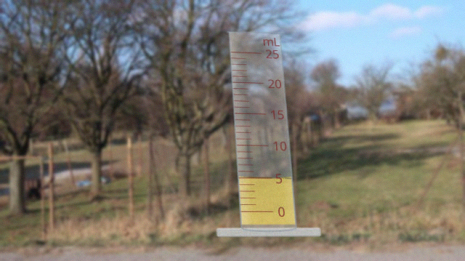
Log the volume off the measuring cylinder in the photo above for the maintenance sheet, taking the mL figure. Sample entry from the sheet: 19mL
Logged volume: 5mL
